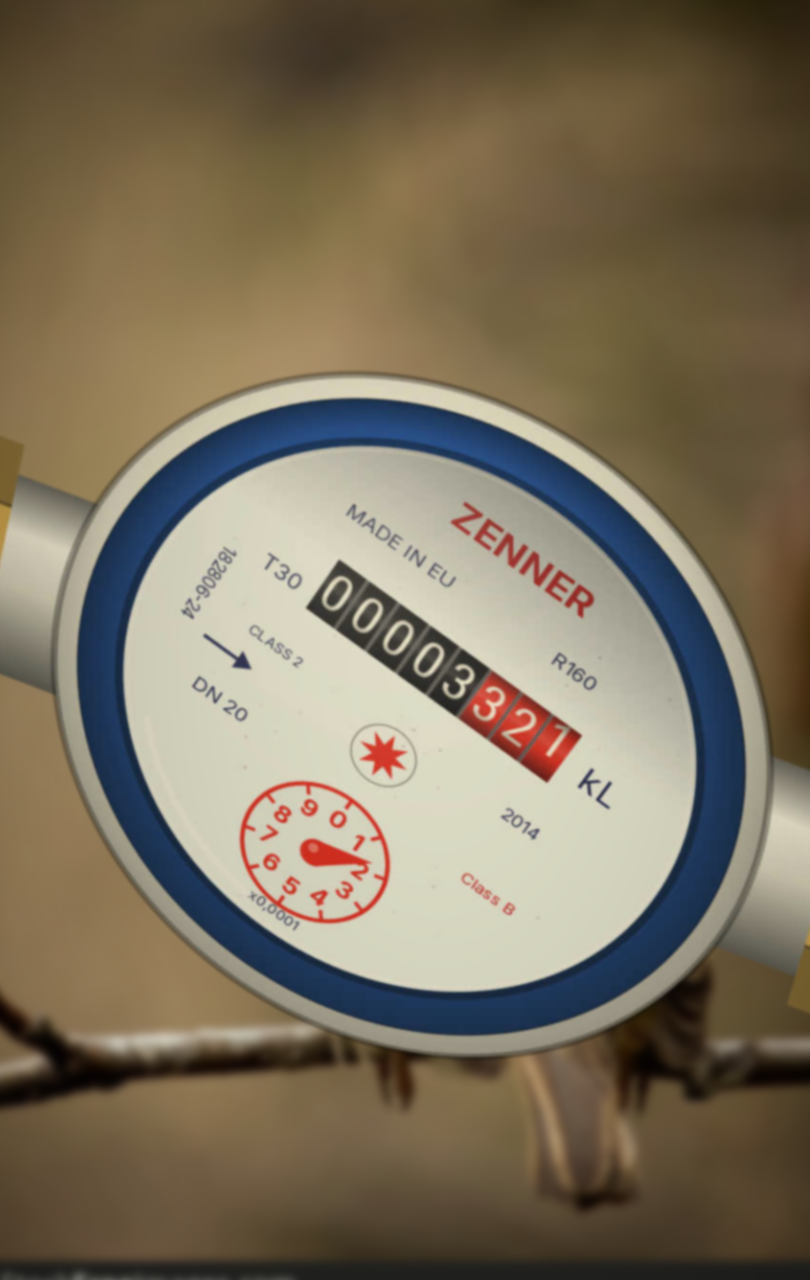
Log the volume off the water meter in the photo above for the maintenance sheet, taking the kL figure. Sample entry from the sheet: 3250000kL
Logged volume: 3.3211kL
